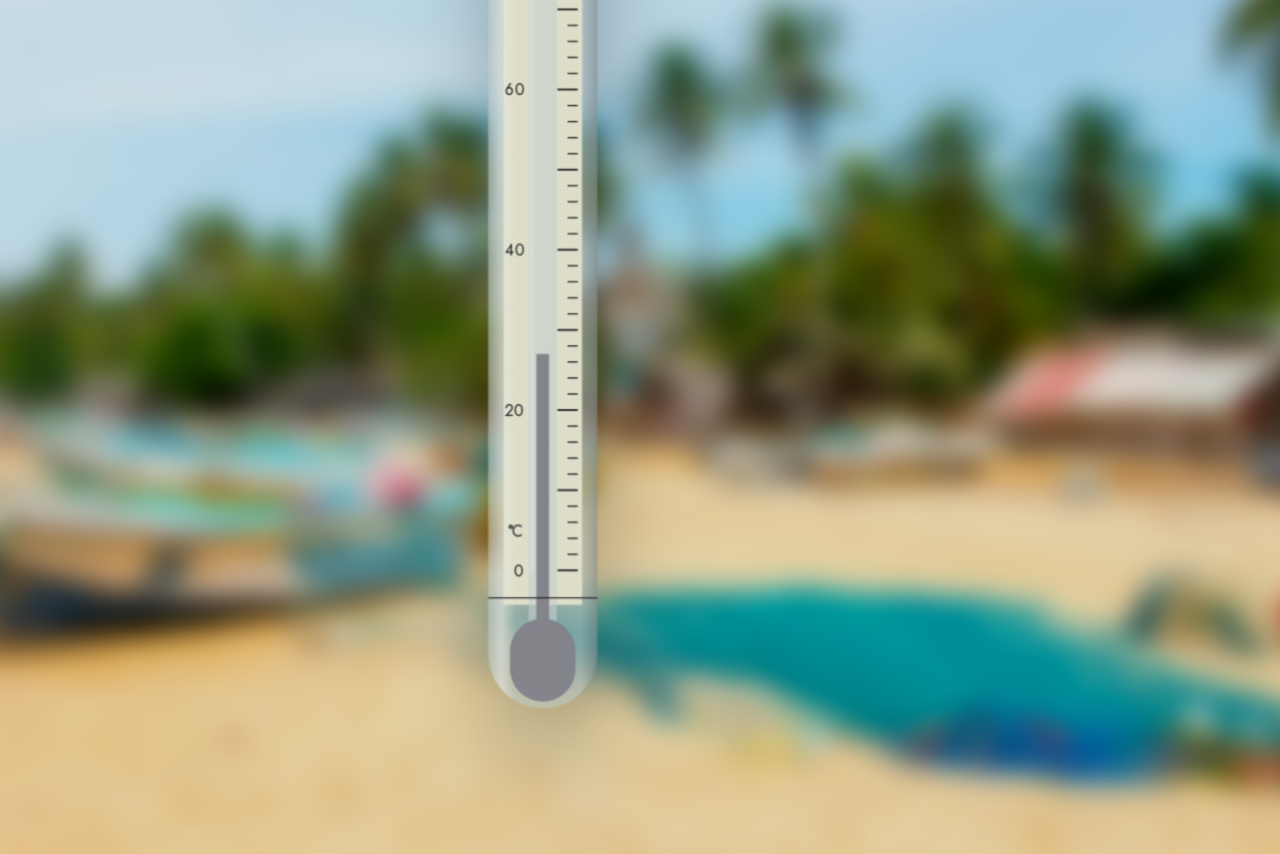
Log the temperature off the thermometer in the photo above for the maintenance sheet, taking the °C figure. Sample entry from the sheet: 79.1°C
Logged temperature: 27°C
